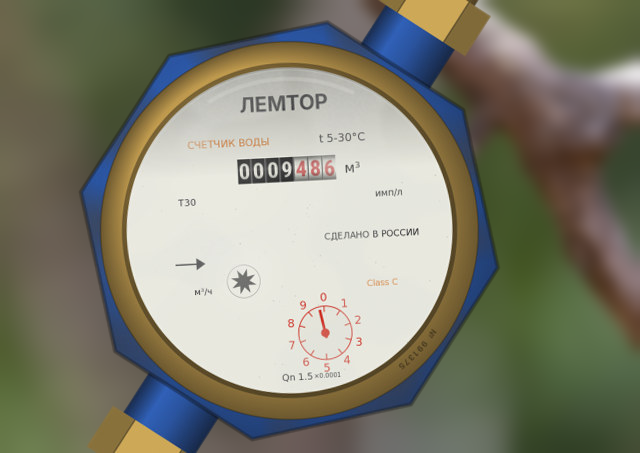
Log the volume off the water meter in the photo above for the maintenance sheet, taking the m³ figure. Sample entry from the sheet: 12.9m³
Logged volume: 9.4859m³
